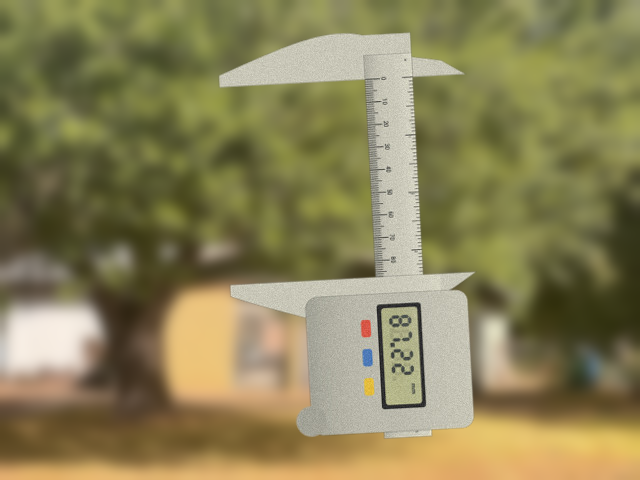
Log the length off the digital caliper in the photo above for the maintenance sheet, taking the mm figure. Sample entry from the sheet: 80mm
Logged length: 87.22mm
